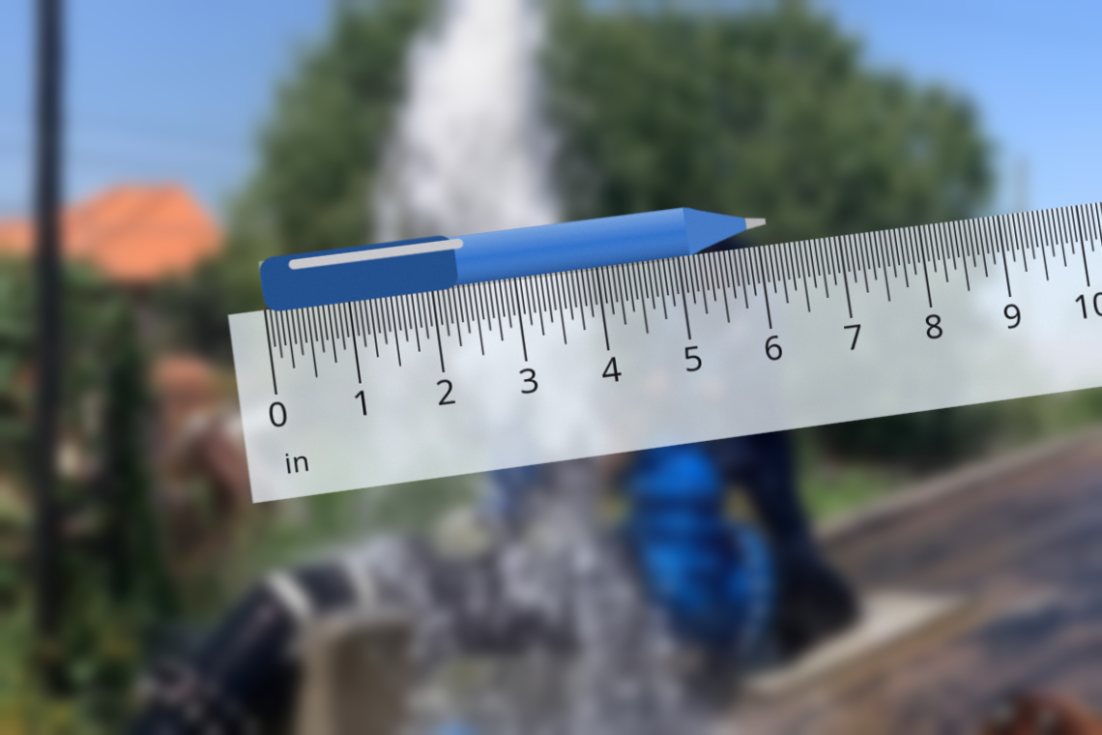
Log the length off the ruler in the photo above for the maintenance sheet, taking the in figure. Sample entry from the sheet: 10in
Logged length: 6.125in
